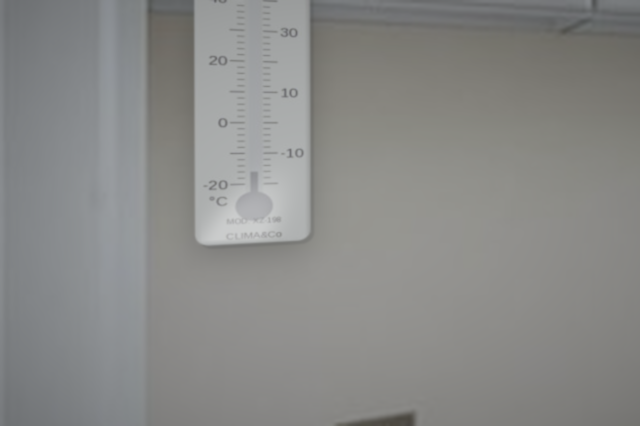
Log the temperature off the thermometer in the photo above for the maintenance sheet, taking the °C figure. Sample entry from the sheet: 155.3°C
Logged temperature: -16°C
